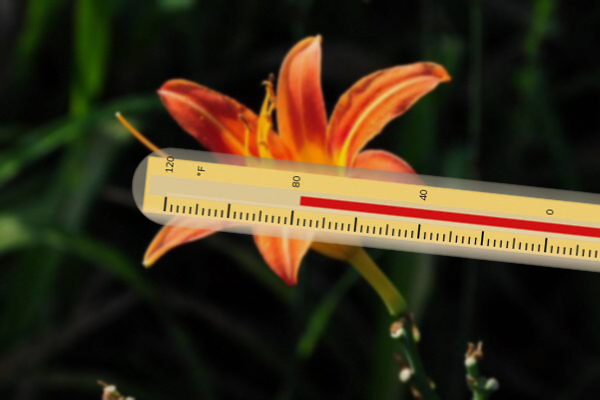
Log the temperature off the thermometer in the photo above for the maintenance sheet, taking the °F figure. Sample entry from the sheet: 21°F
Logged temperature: 78°F
